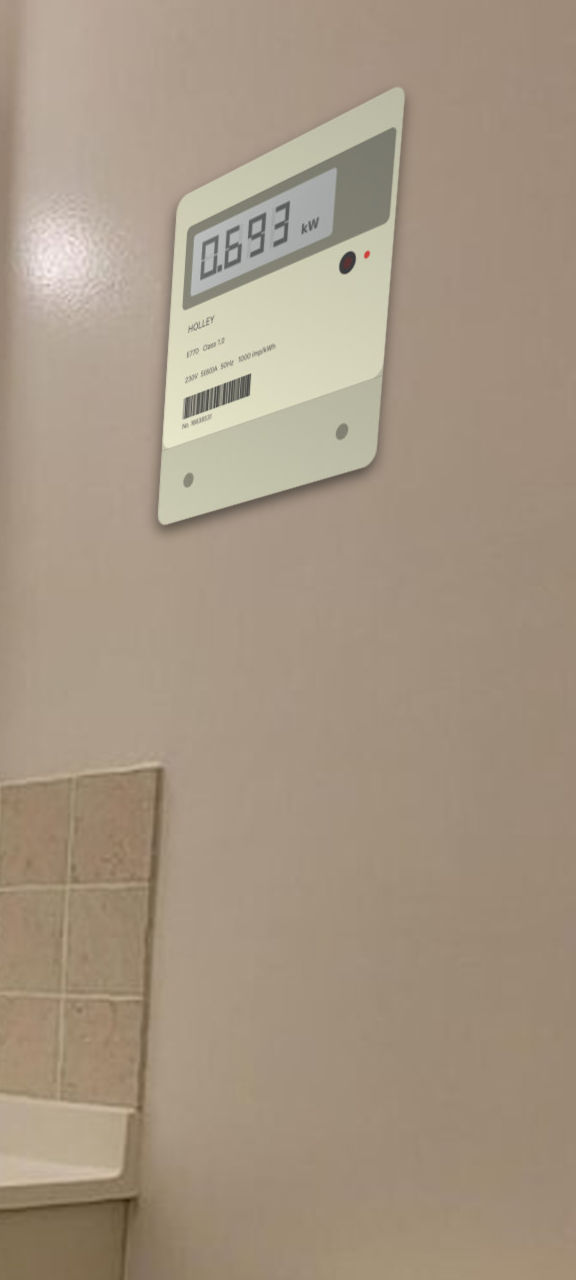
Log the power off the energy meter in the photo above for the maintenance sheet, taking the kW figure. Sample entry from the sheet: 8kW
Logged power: 0.693kW
